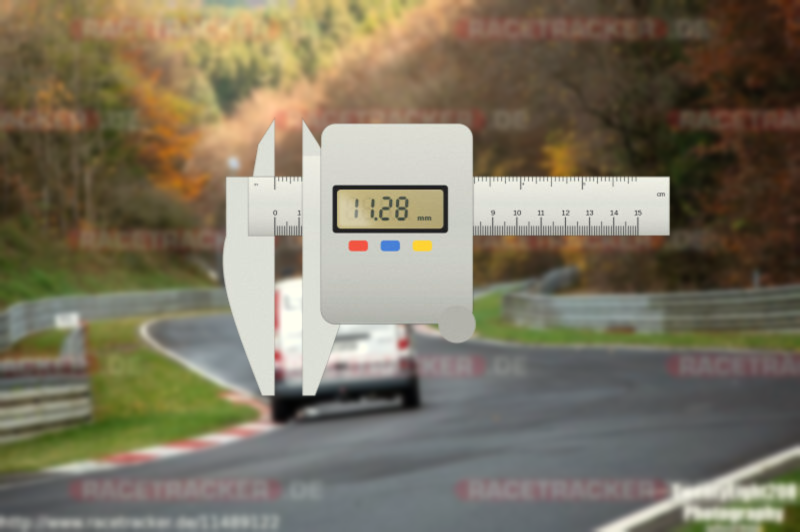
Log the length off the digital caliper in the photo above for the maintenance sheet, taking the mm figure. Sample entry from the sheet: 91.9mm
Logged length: 11.28mm
